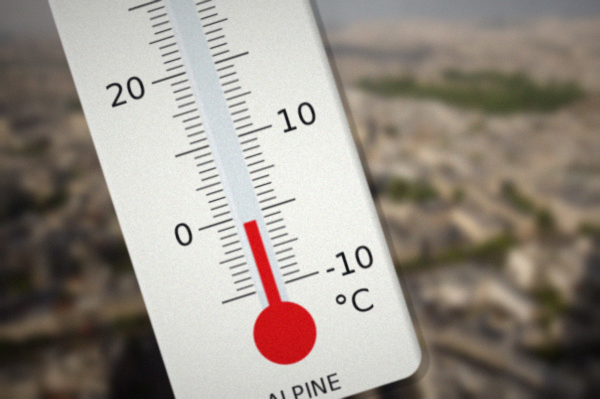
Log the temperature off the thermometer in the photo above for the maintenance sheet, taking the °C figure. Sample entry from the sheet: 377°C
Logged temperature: -1°C
